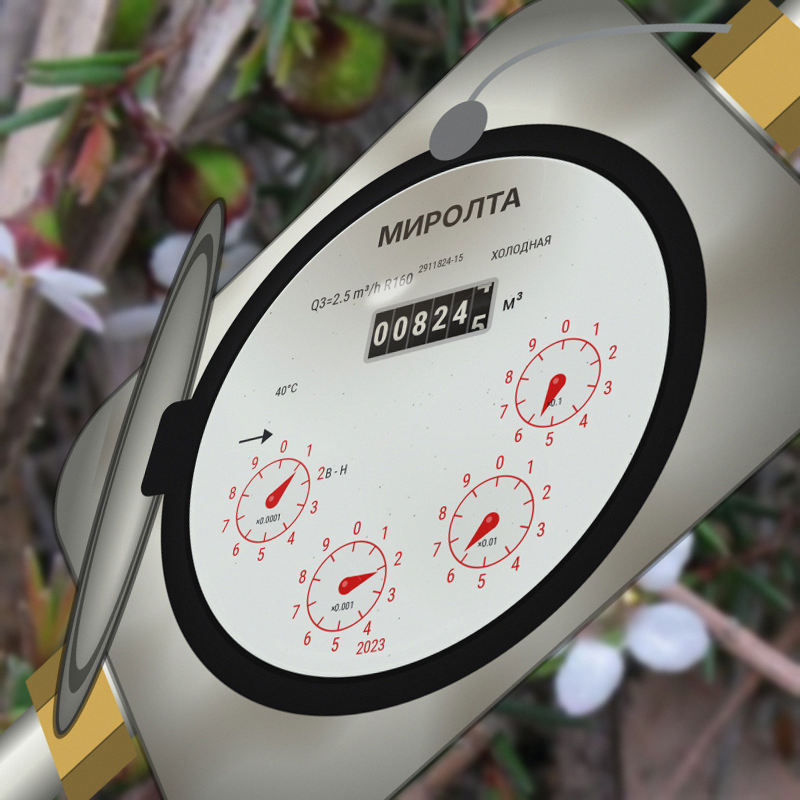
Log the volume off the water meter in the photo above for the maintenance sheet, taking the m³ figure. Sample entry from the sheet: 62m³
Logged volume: 8244.5621m³
